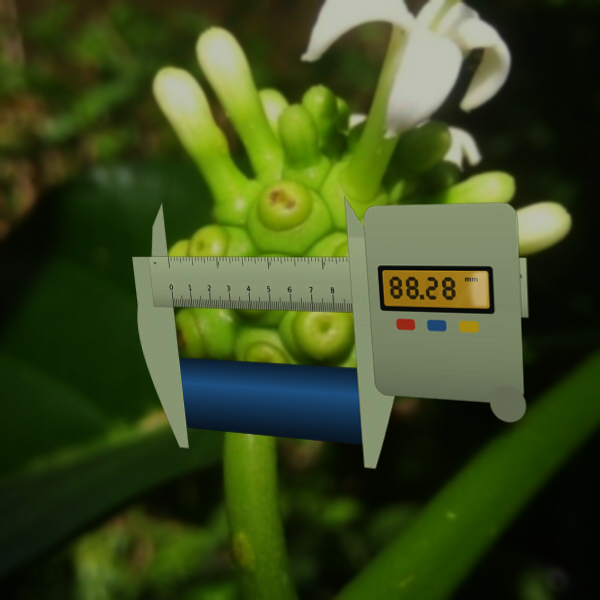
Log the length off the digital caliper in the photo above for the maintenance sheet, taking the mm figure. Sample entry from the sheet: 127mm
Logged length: 88.28mm
